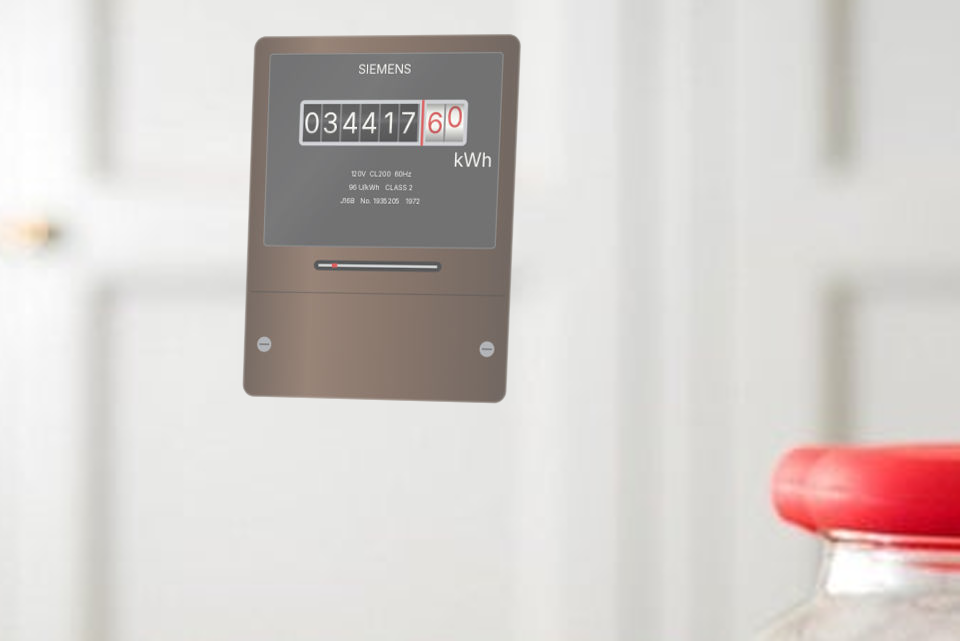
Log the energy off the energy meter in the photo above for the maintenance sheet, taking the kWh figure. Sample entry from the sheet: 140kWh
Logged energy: 34417.60kWh
